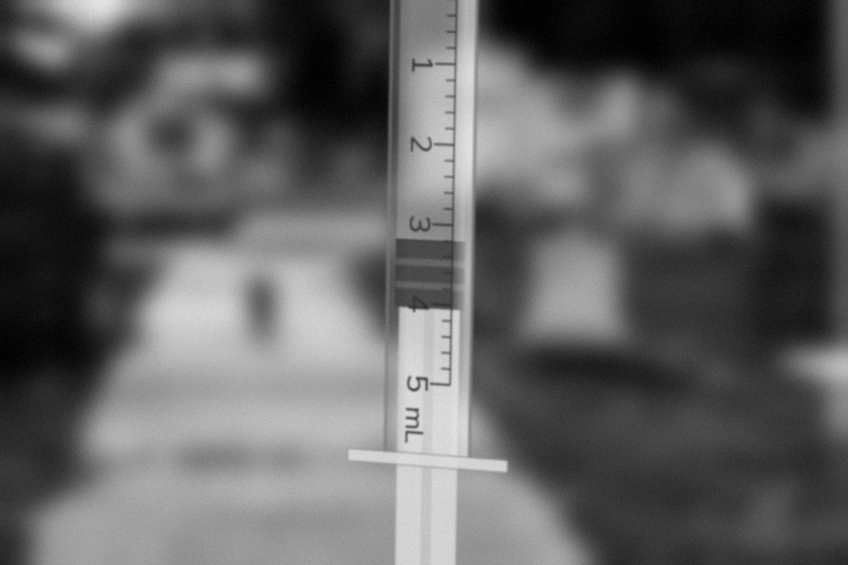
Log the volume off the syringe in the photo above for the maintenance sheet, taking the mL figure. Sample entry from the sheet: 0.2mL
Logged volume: 3.2mL
